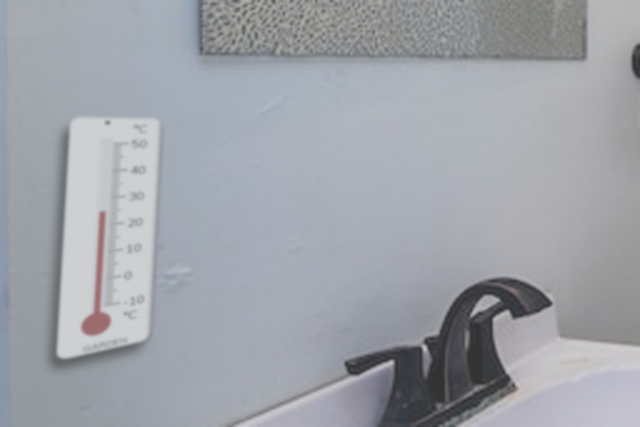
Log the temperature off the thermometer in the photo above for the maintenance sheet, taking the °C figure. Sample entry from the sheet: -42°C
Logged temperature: 25°C
